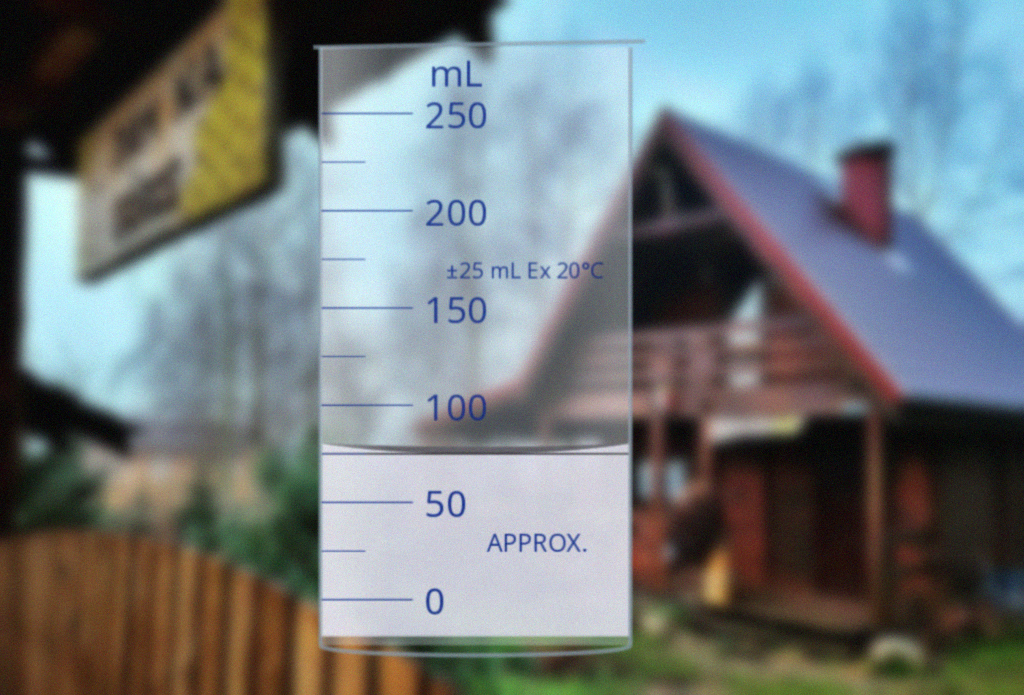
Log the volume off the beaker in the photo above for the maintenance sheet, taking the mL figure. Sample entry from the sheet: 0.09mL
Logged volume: 75mL
